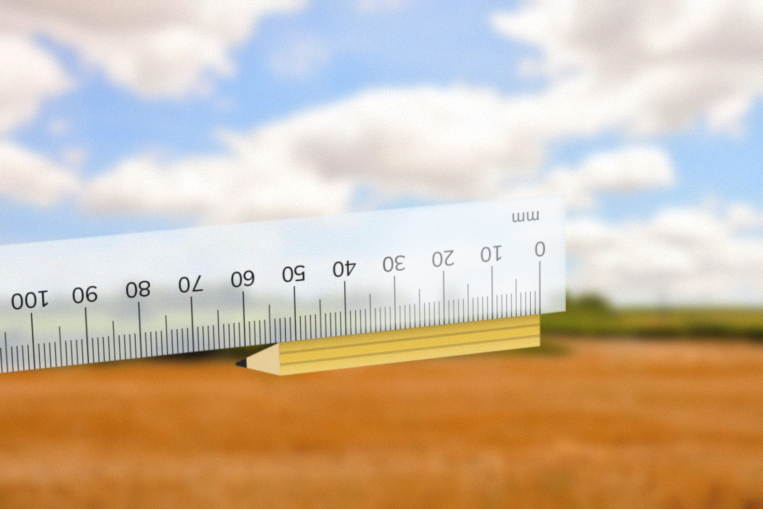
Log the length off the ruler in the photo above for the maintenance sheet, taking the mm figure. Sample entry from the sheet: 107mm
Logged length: 62mm
